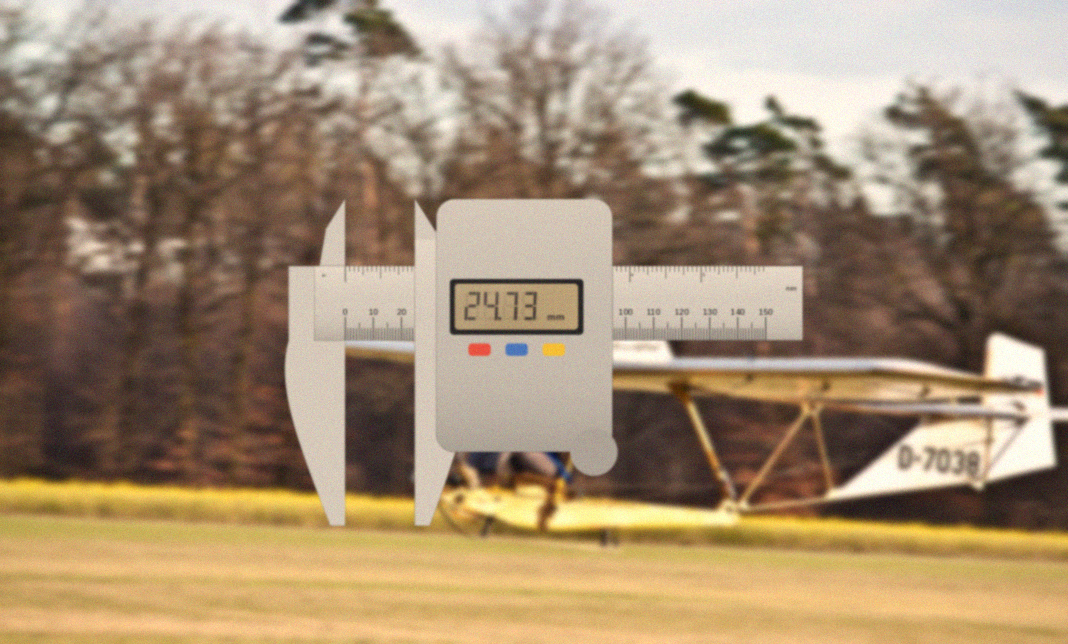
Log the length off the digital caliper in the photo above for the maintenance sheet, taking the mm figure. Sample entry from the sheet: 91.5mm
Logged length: 24.73mm
